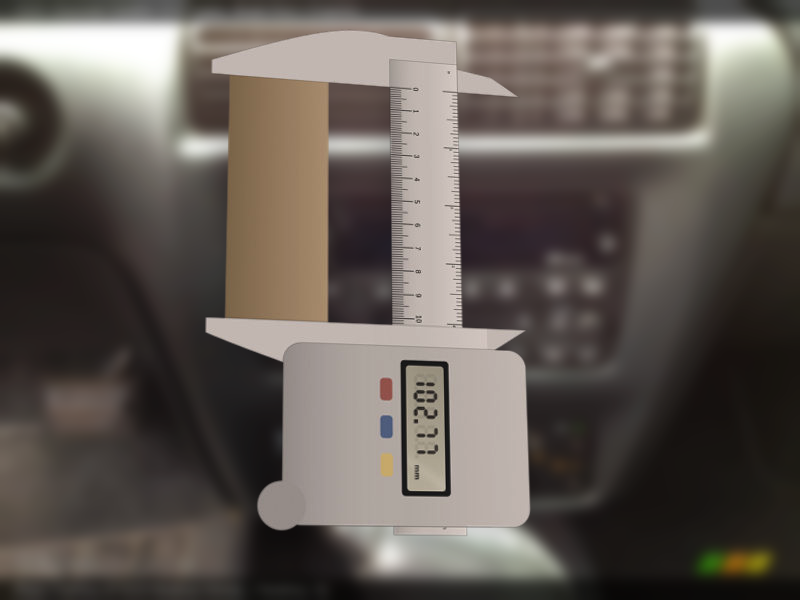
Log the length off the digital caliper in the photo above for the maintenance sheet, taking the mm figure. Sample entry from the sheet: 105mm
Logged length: 102.77mm
